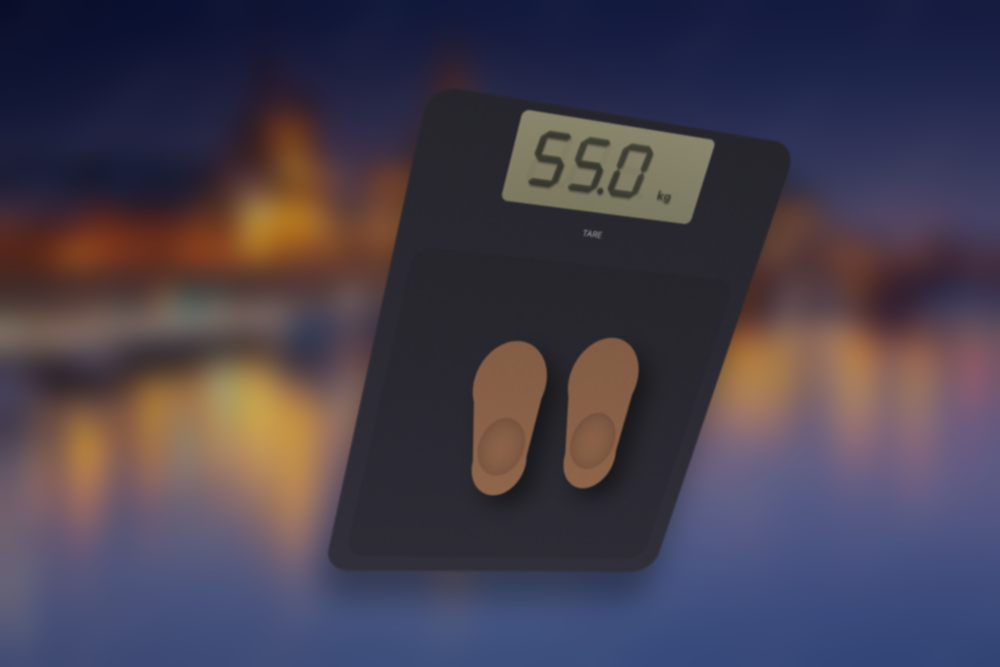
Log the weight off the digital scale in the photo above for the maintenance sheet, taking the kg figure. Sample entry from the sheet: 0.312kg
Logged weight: 55.0kg
